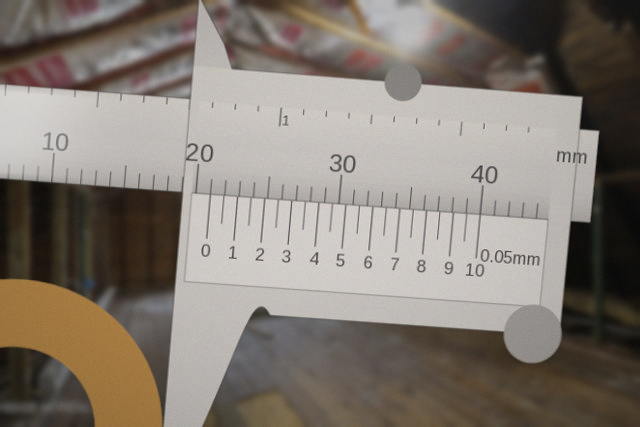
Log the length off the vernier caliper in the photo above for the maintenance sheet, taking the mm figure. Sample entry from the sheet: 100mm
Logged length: 21.0mm
